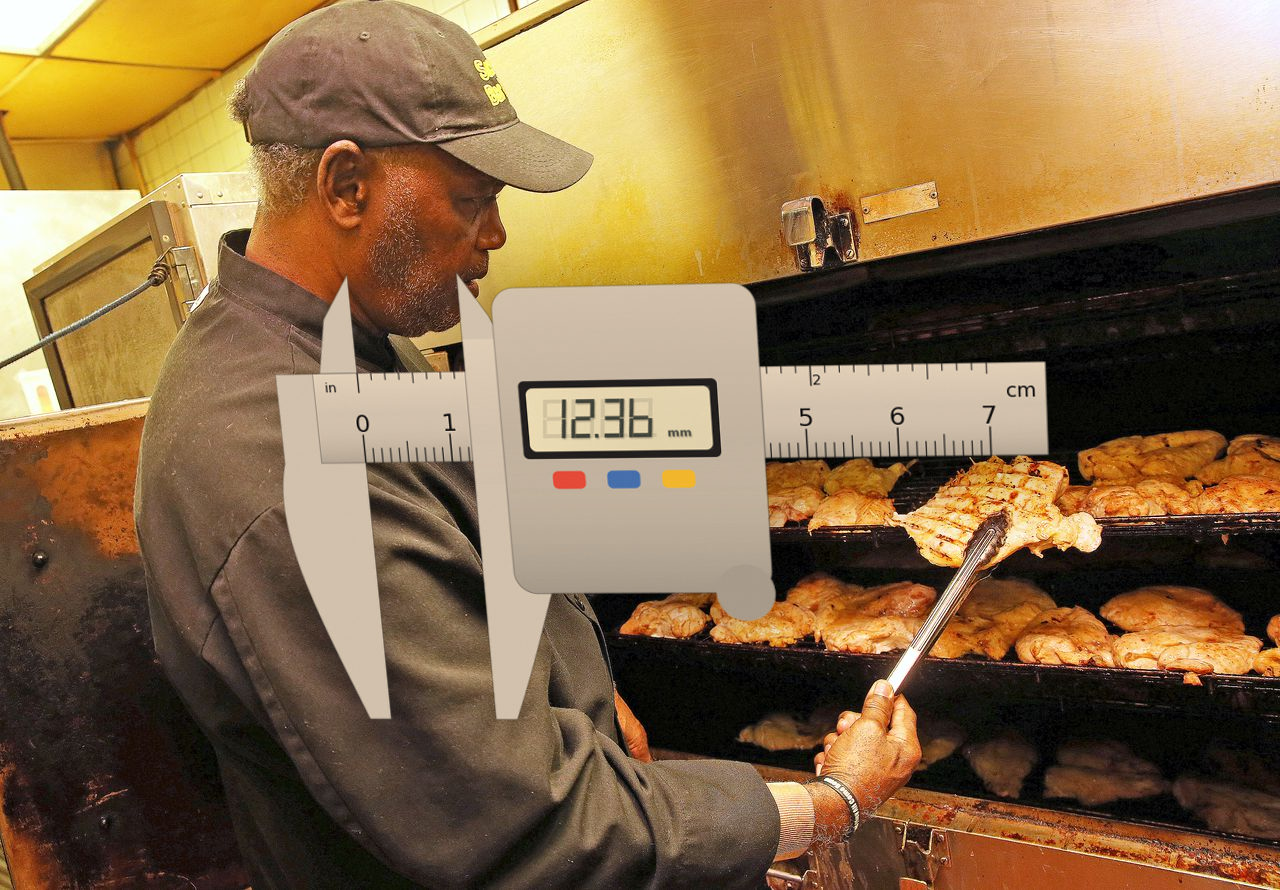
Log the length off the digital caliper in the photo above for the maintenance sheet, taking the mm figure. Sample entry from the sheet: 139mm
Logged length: 12.36mm
